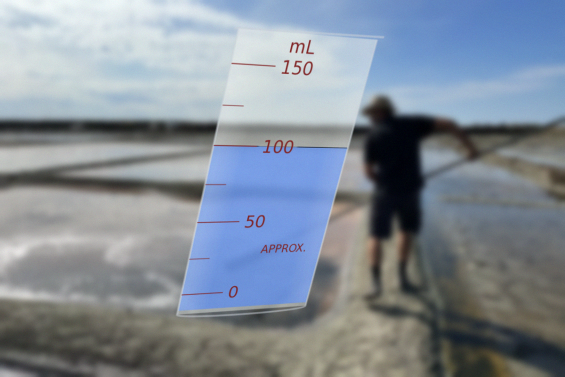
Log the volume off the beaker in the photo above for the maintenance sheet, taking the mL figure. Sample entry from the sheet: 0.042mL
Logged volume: 100mL
